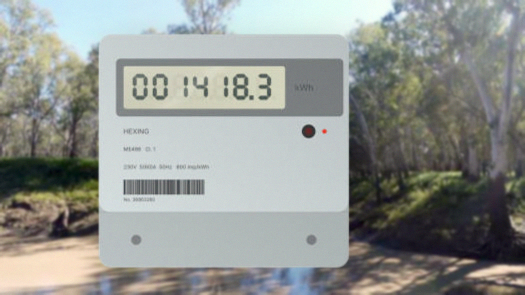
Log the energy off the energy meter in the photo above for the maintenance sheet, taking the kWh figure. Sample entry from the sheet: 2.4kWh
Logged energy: 1418.3kWh
